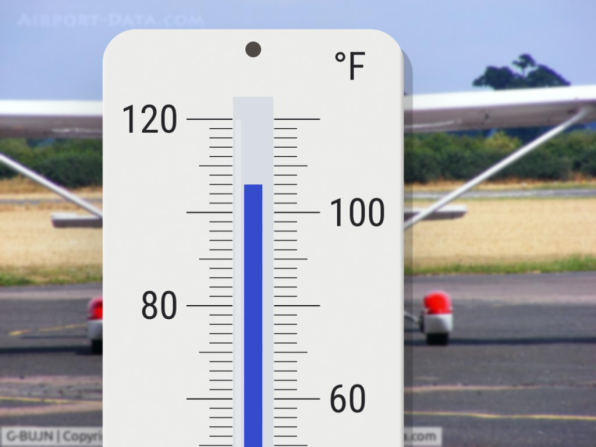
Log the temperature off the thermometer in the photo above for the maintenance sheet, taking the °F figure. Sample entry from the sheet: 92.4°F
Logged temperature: 106°F
